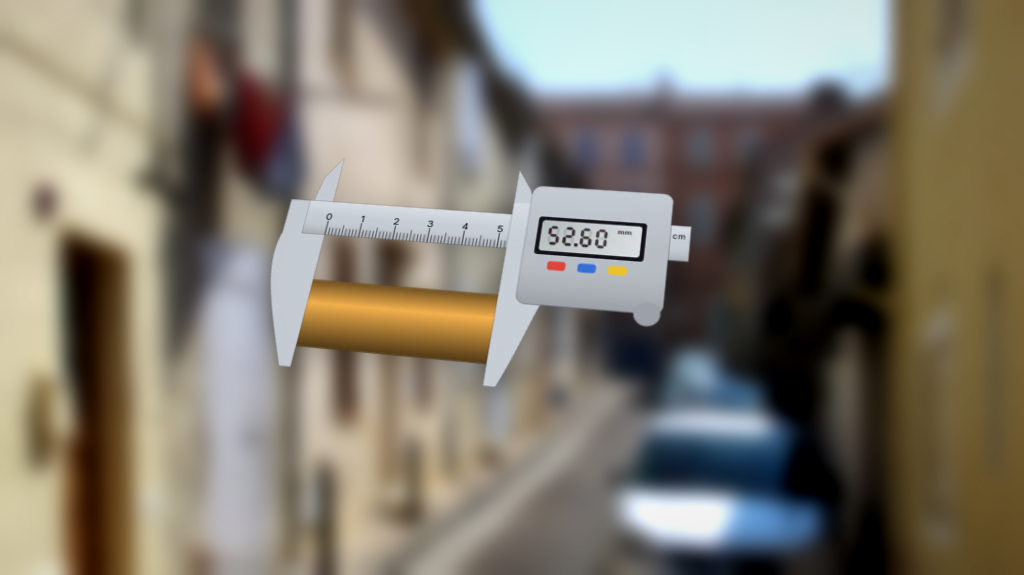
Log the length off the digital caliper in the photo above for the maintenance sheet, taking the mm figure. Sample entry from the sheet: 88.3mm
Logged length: 52.60mm
